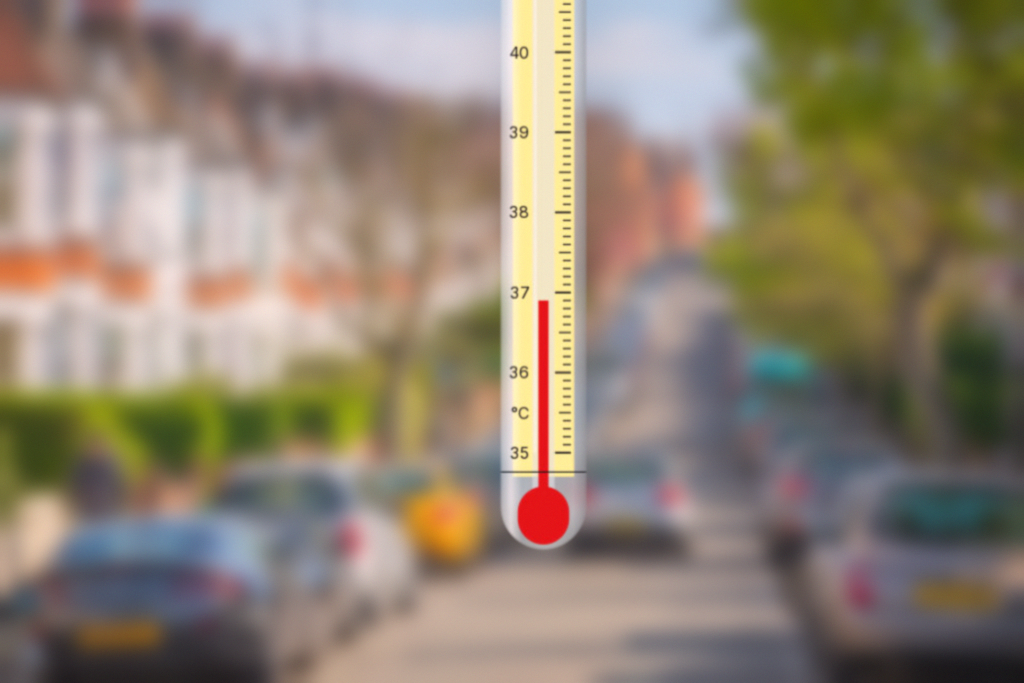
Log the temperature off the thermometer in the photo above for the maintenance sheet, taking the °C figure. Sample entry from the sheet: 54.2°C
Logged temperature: 36.9°C
